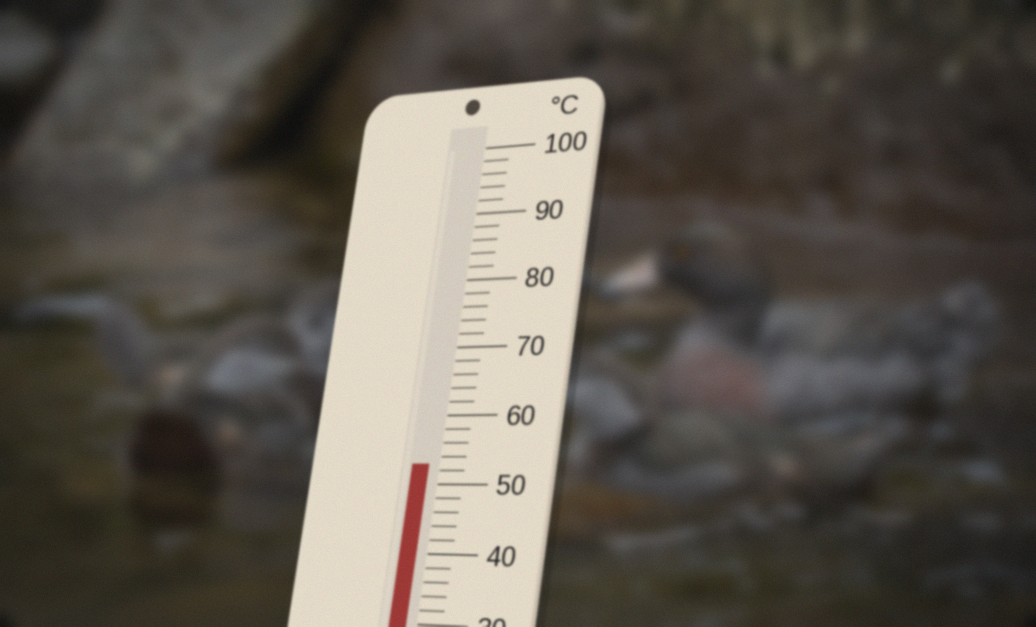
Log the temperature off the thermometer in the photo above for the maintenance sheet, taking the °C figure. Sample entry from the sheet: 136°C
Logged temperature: 53°C
